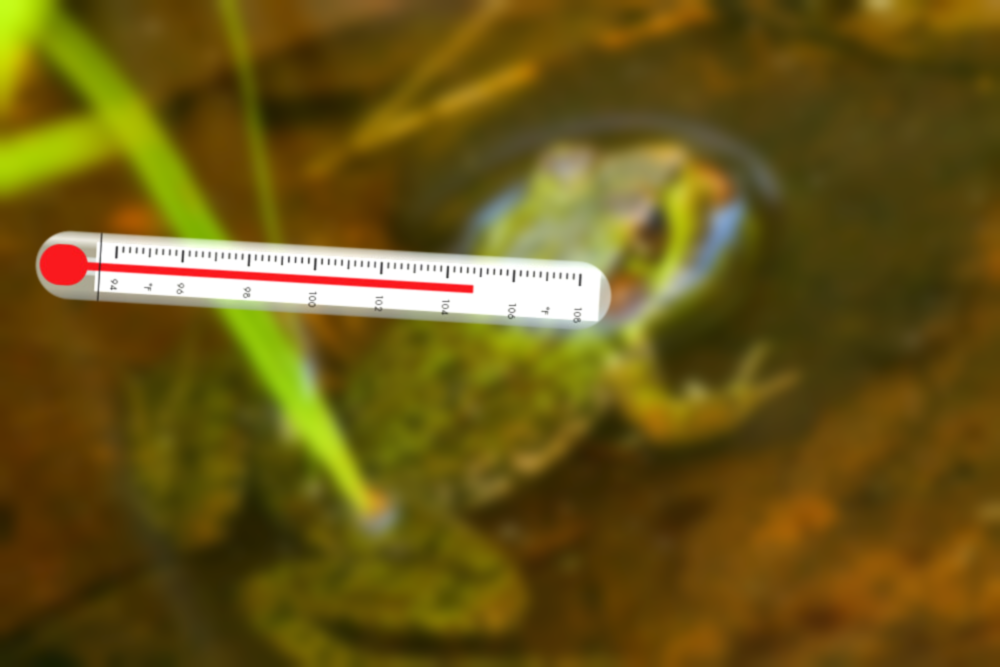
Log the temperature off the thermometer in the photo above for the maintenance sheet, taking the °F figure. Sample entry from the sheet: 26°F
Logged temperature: 104.8°F
